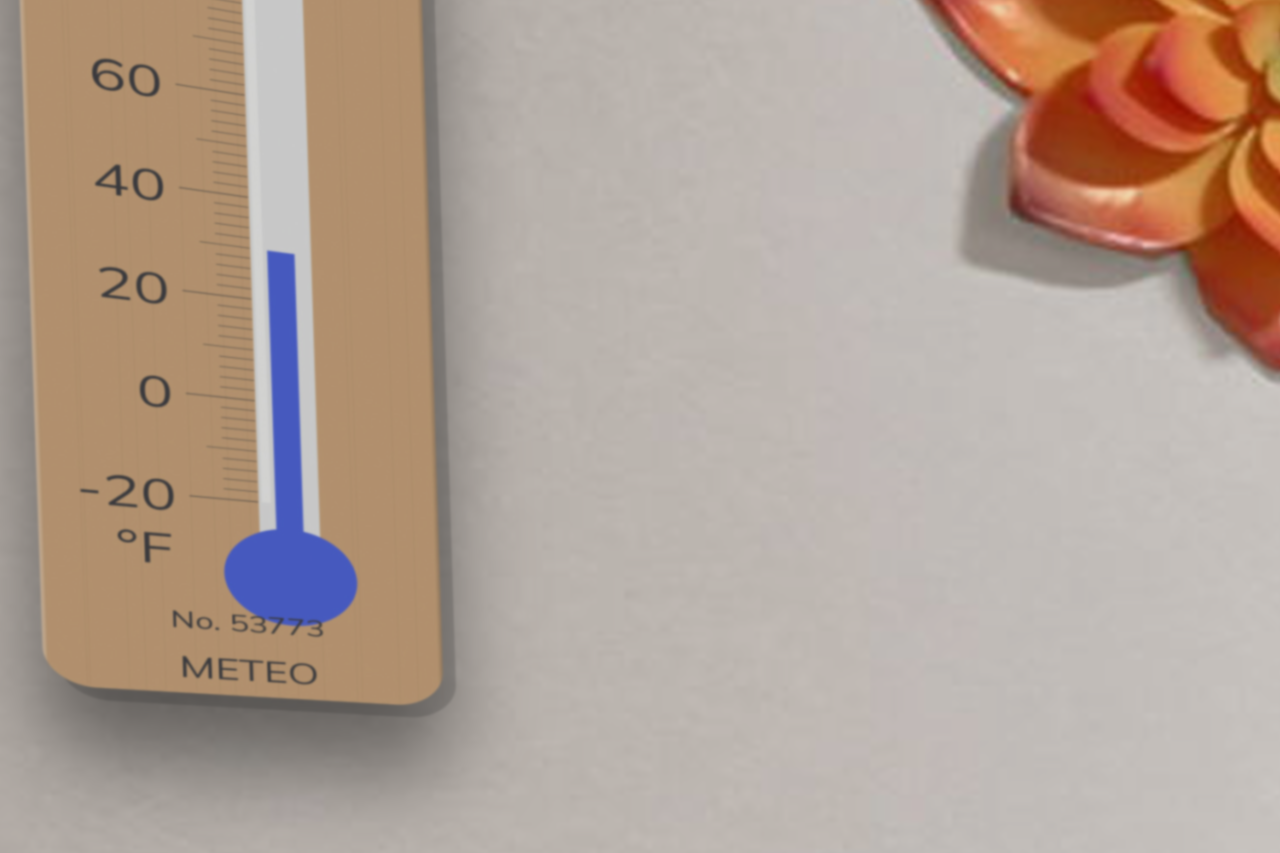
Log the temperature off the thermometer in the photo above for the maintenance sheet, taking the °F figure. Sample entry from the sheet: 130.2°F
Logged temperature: 30°F
